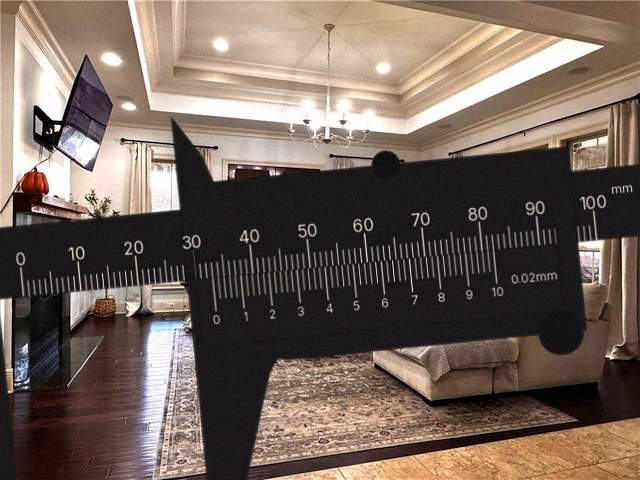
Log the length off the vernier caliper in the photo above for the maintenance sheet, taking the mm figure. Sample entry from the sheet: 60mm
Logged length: 33.0mm
